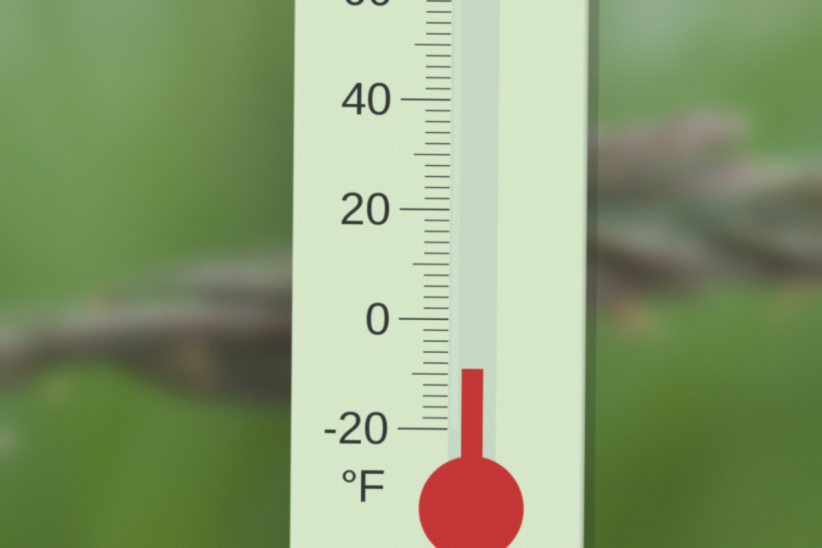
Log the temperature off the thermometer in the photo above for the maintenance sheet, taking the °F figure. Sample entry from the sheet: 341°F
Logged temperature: -9°F
